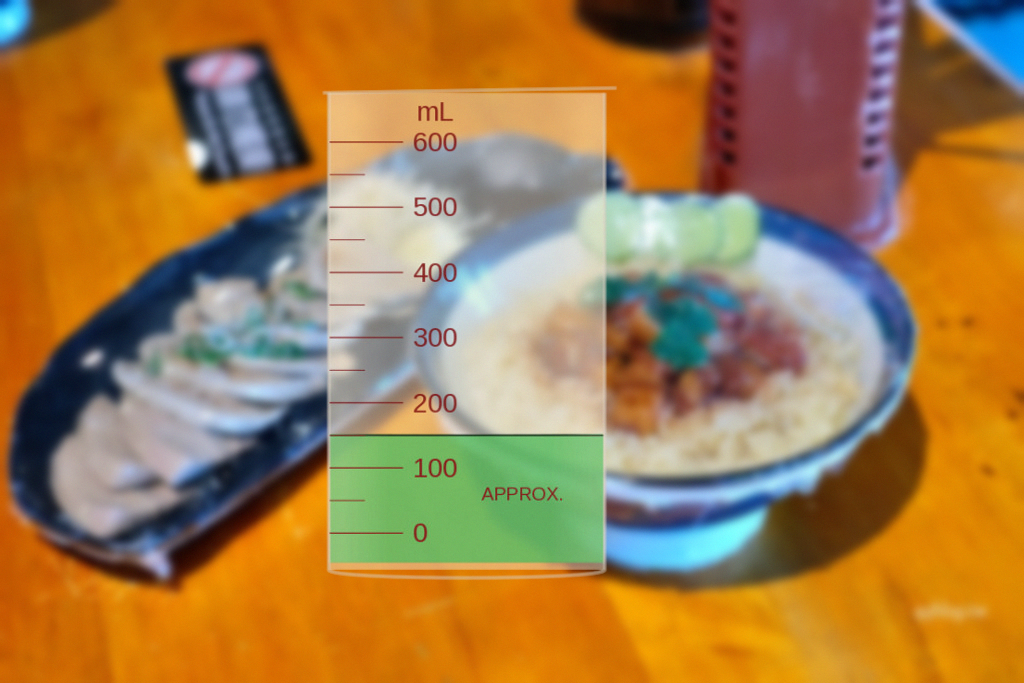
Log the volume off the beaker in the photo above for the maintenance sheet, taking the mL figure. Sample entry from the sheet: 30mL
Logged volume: 150mL
